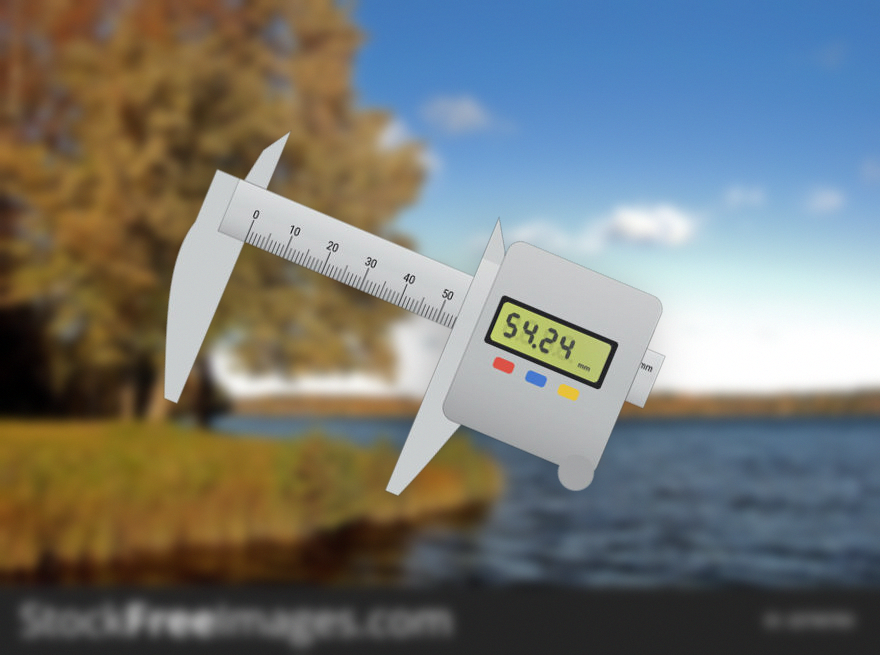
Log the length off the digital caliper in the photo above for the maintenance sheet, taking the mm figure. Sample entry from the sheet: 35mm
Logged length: 54.24mm
